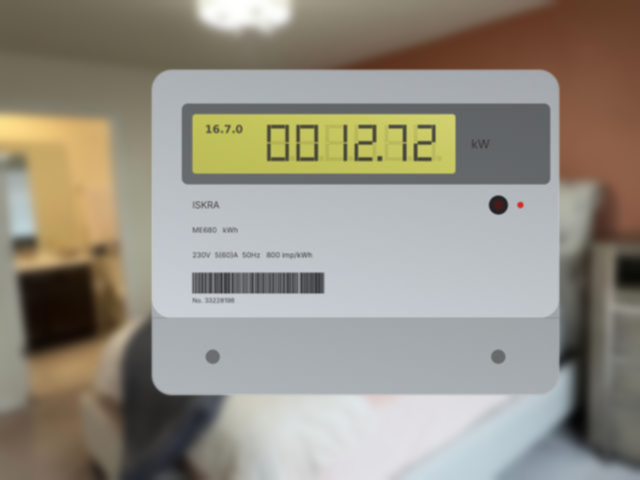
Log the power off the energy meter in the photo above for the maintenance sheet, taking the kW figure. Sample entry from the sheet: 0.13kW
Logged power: 12.72kW
